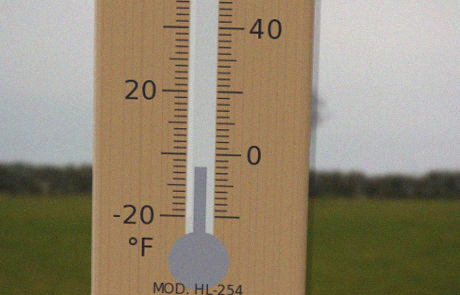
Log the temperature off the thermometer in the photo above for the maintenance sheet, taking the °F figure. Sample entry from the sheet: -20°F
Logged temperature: -4°F
